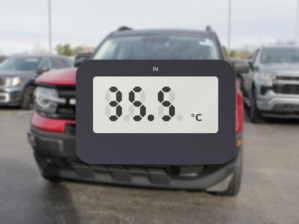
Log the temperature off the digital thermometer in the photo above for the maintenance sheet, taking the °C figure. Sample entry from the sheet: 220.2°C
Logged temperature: 35.5°C
